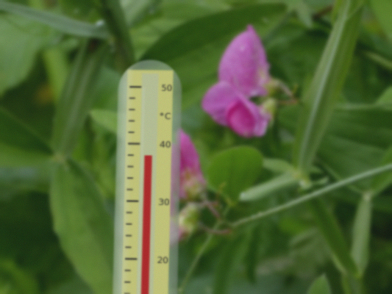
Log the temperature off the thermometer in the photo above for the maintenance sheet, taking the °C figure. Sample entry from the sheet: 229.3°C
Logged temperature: 38°C
